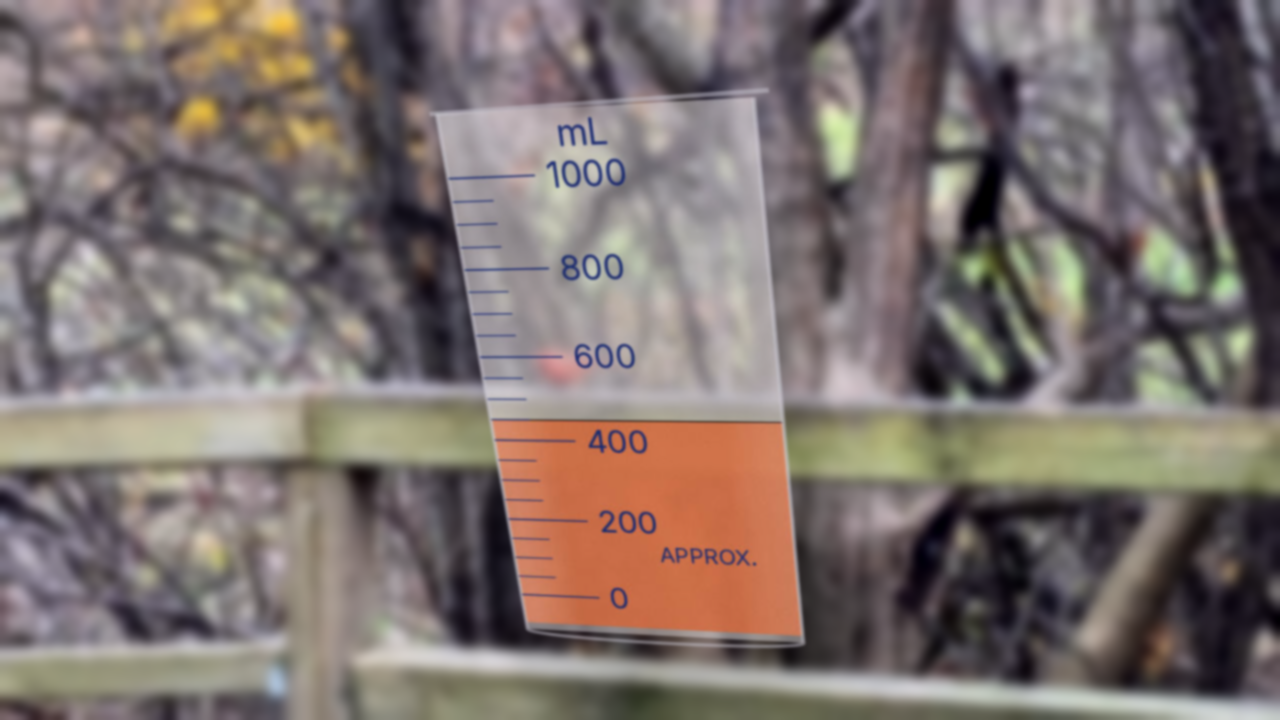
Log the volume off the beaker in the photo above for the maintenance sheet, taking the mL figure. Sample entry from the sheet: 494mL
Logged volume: 450mL
